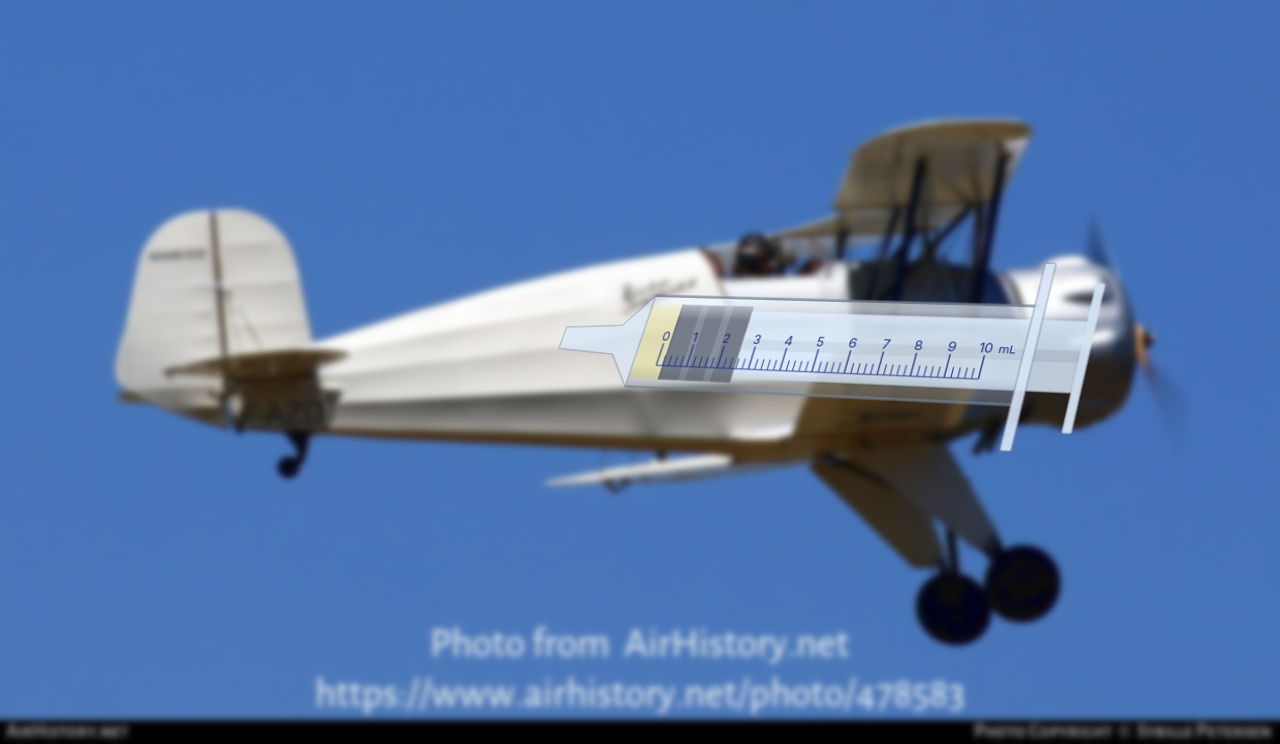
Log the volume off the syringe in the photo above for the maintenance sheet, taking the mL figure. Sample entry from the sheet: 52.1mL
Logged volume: 0.2mL
